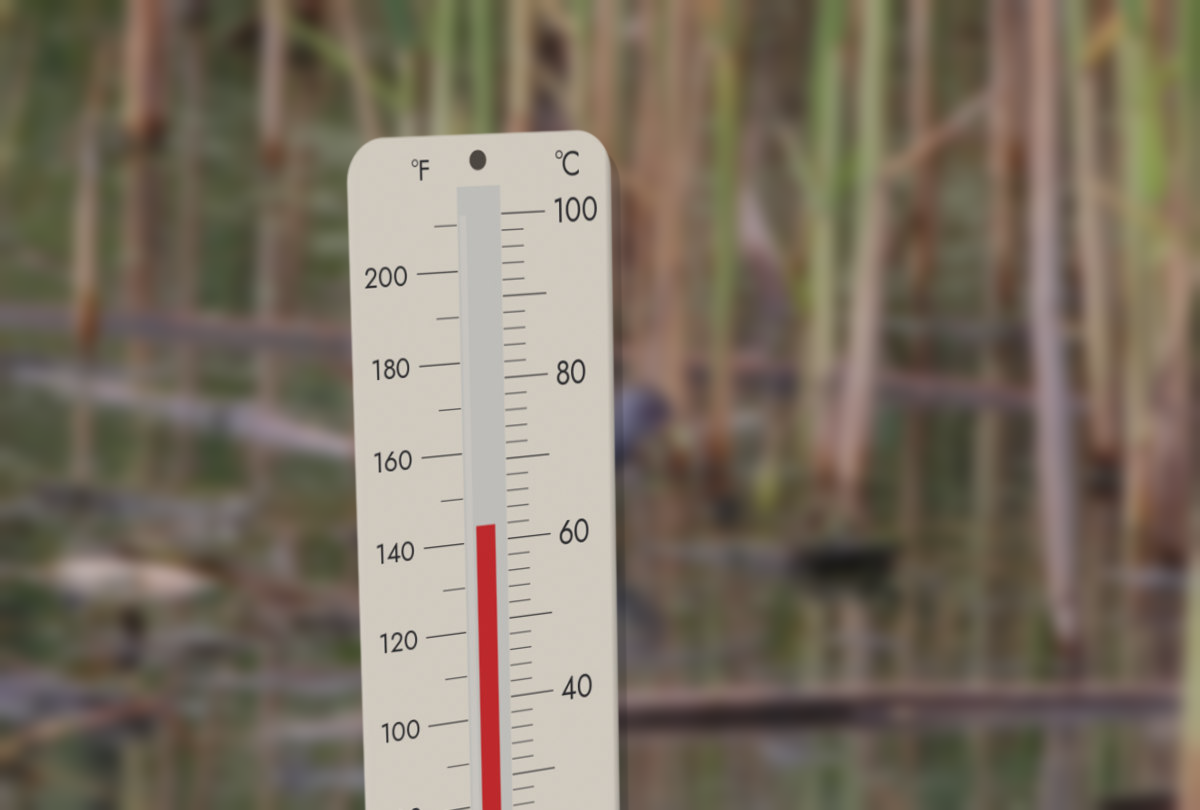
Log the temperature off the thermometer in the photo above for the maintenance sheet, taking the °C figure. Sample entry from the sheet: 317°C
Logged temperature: 62°C
